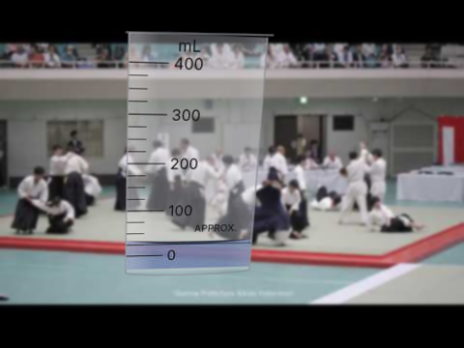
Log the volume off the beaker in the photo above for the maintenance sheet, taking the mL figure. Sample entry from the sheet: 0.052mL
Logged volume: 25mL
